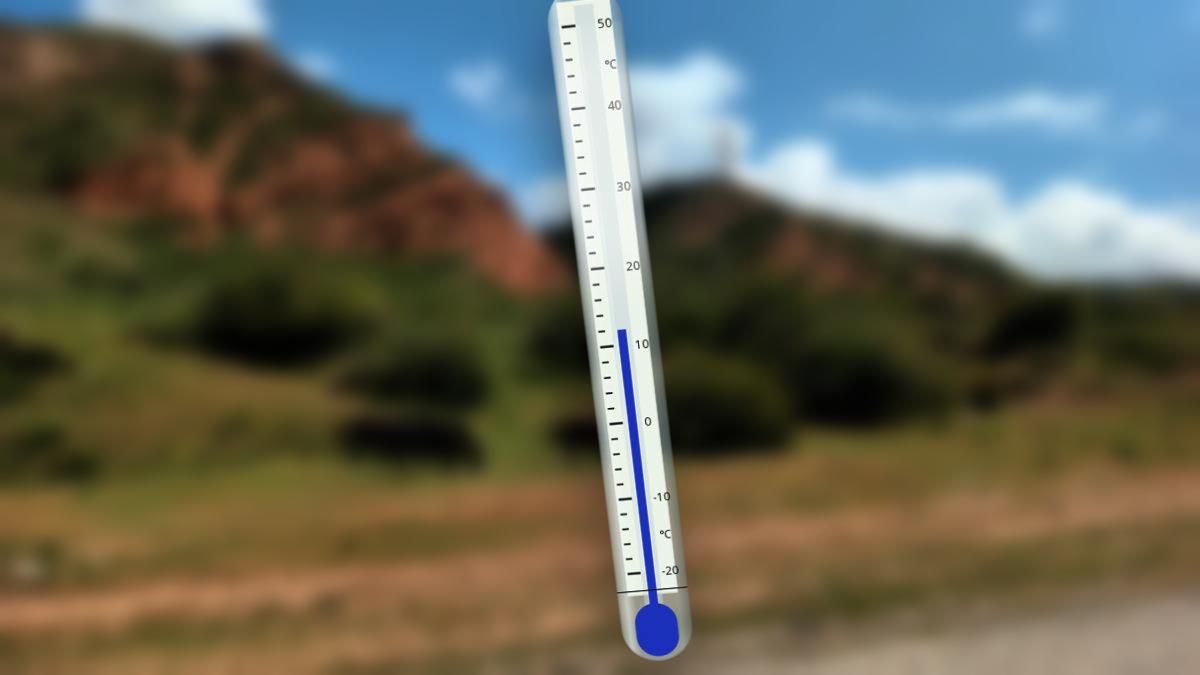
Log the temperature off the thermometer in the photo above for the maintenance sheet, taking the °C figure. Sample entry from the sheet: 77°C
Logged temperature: 12°C
